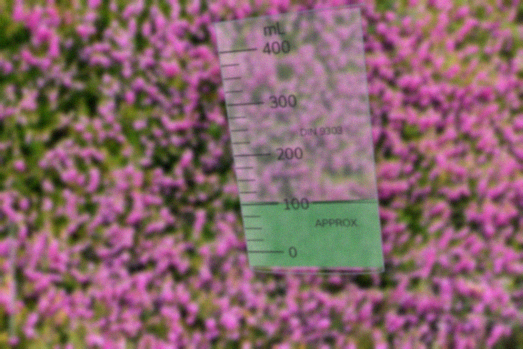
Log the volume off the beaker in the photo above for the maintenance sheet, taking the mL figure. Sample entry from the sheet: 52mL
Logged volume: 100mL
